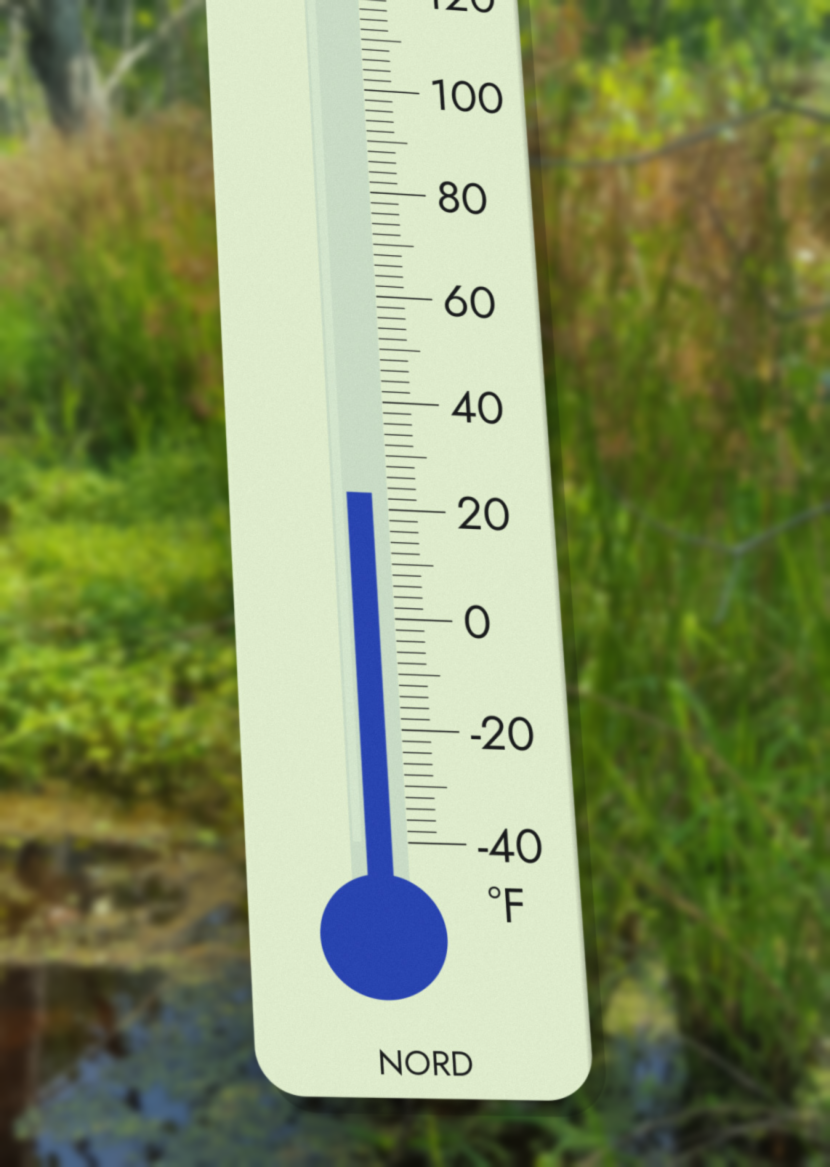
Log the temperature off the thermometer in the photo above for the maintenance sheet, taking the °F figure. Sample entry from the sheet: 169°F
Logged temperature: 23°F
